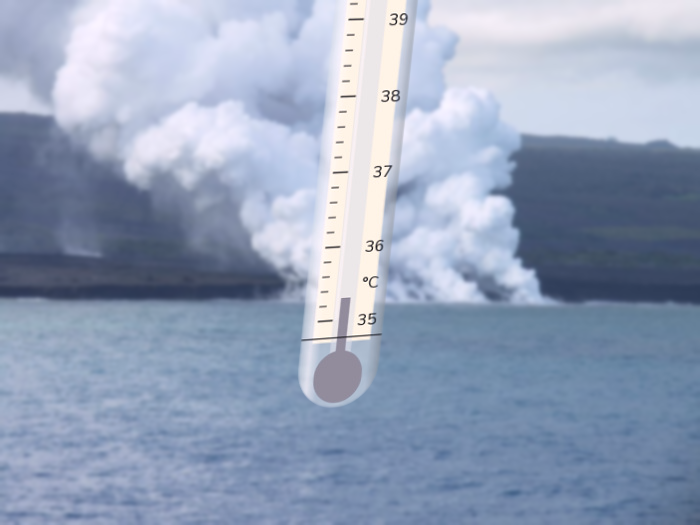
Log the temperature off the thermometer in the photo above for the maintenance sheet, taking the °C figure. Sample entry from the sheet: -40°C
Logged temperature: 35.3°C
